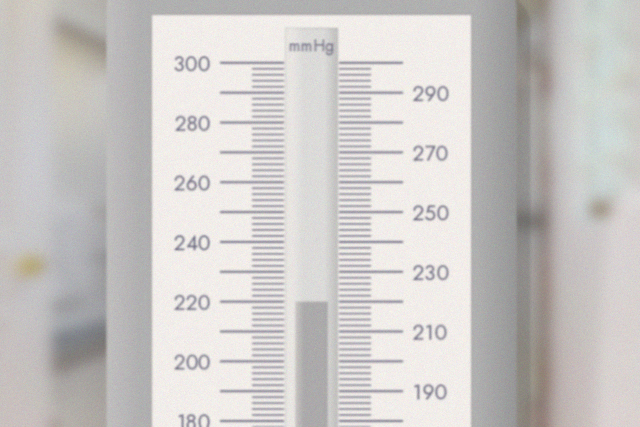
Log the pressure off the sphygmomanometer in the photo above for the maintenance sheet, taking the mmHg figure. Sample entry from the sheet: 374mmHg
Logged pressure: 220mmHg
